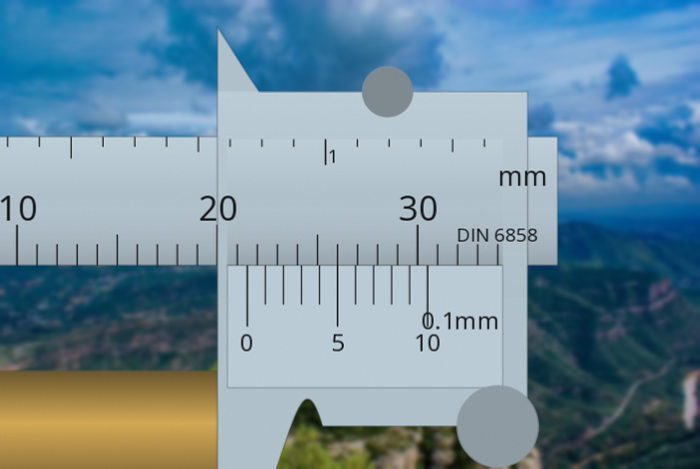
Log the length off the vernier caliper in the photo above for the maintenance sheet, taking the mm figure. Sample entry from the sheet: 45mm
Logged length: 21.5mm
